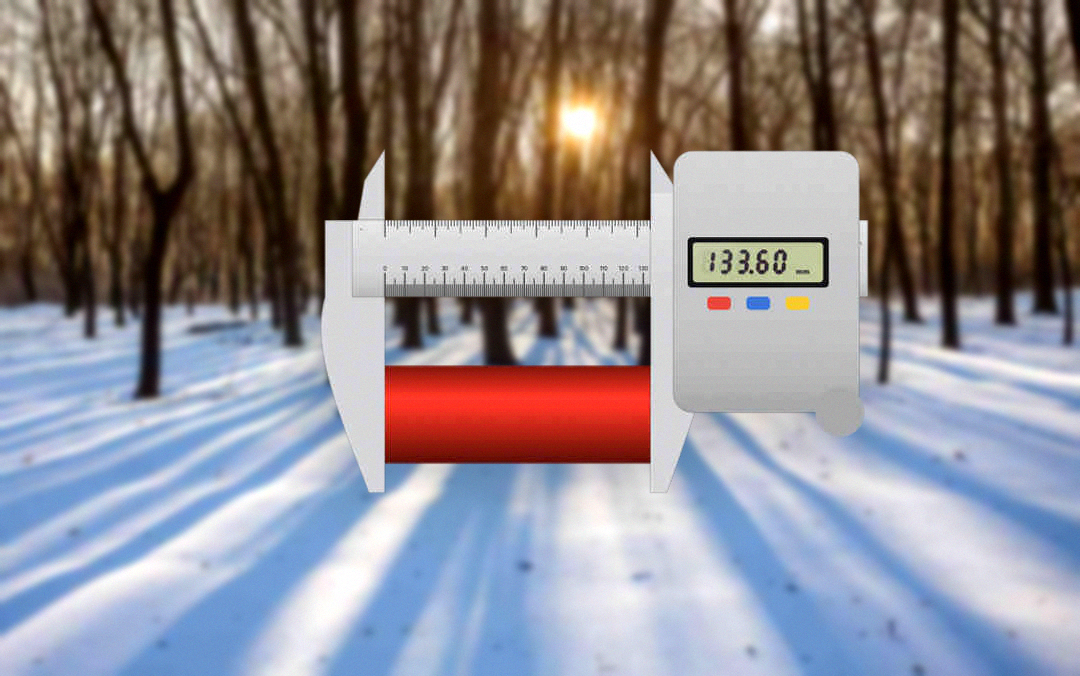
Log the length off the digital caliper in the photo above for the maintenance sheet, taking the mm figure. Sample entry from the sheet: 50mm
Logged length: 133.60mm
